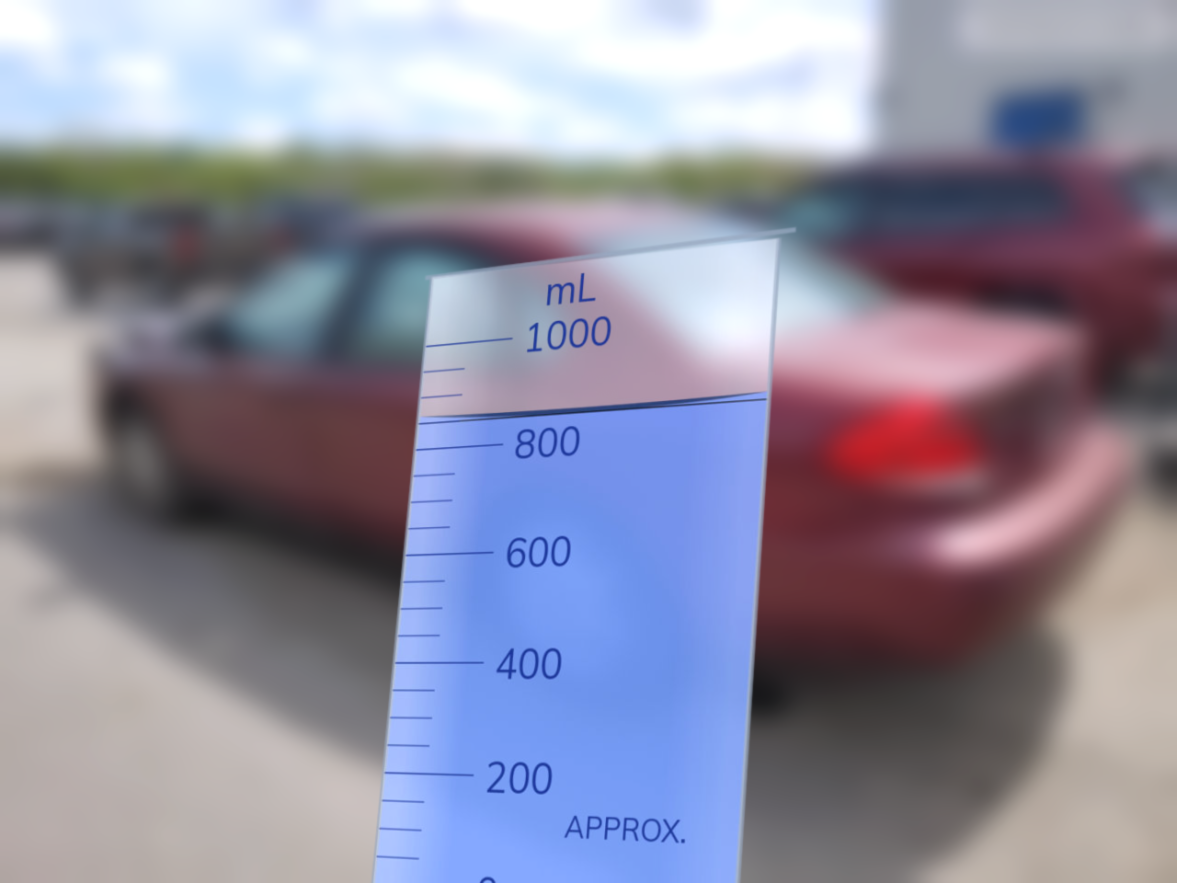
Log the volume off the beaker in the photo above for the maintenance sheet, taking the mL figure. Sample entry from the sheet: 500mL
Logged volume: 850mL
